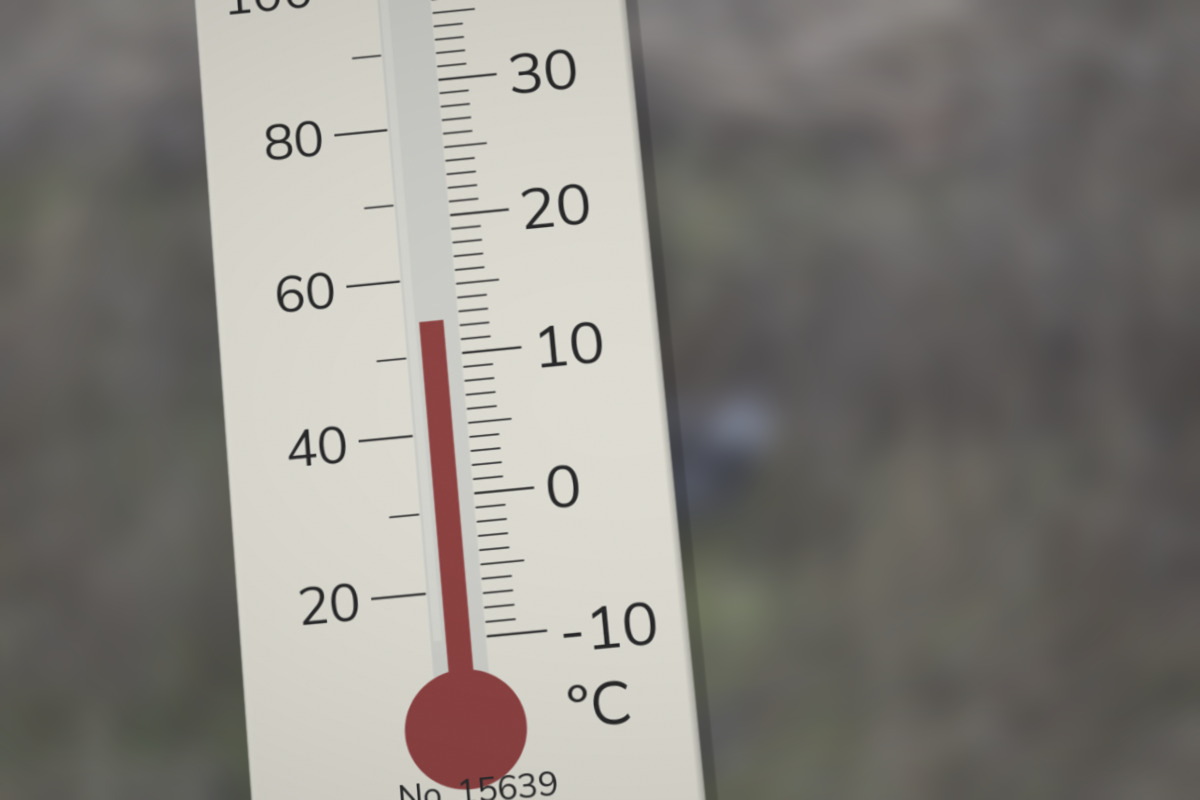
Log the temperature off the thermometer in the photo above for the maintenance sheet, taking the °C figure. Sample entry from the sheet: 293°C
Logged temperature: 12.5°C
